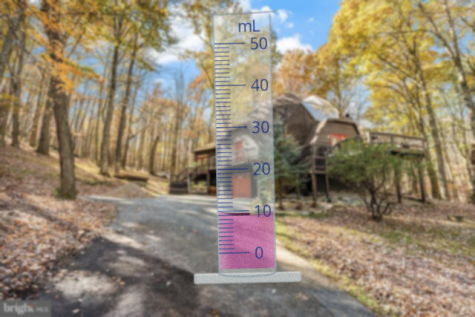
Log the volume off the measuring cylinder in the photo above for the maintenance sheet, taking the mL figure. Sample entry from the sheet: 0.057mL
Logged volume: 9mL
